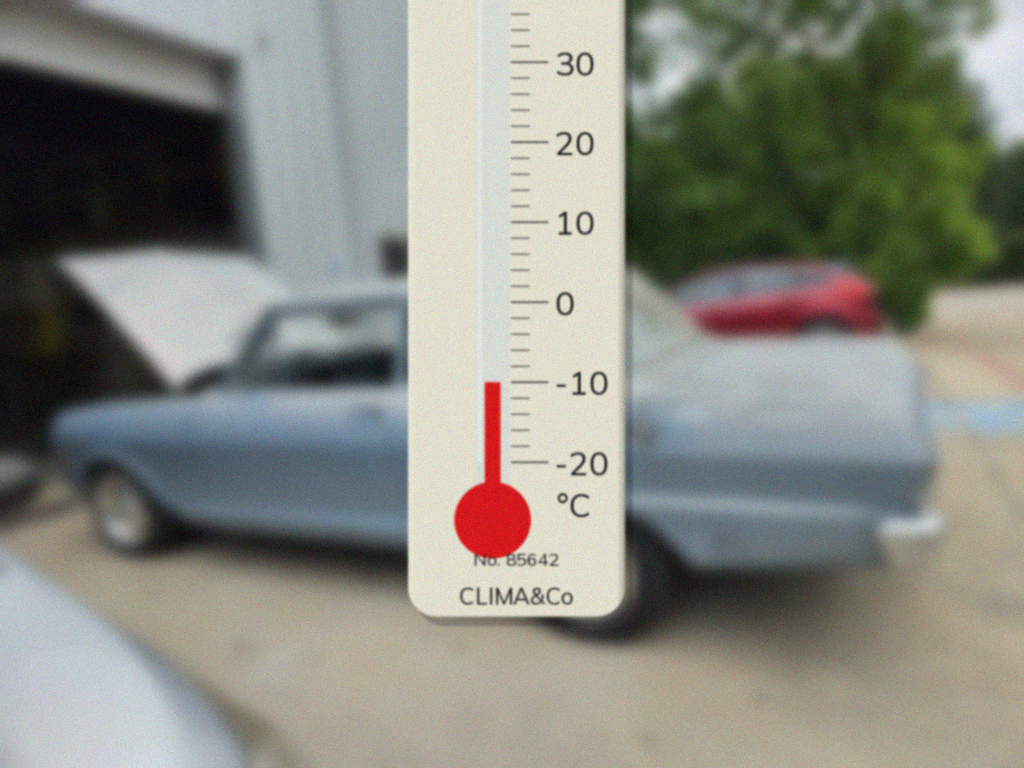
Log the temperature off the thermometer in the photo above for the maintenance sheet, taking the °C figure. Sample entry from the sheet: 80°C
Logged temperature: -10°C
